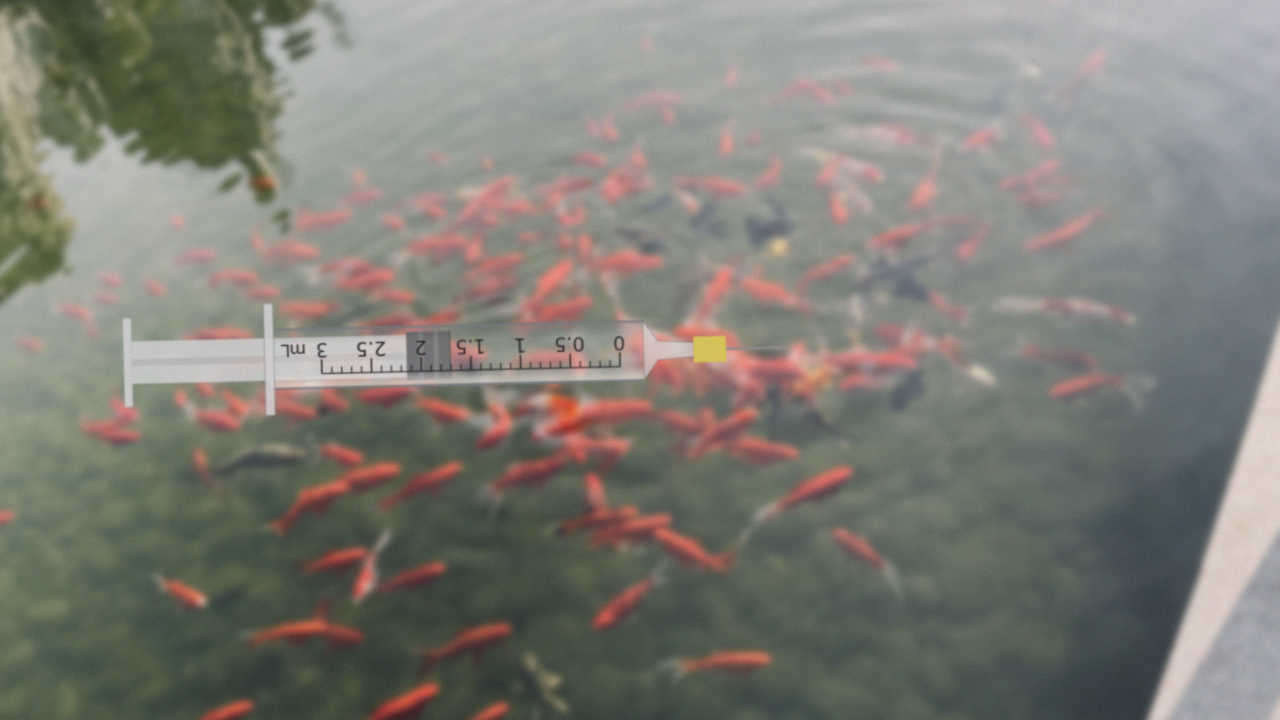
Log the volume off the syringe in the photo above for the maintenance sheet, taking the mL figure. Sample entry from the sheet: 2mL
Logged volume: 1.7mL
